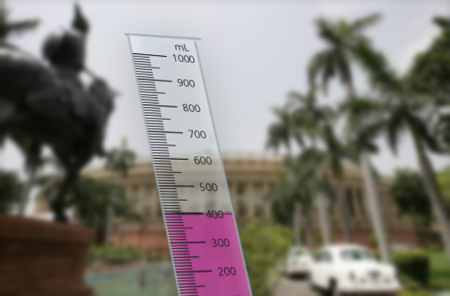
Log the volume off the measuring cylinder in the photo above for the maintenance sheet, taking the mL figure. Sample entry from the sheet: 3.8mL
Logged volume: 400mL
